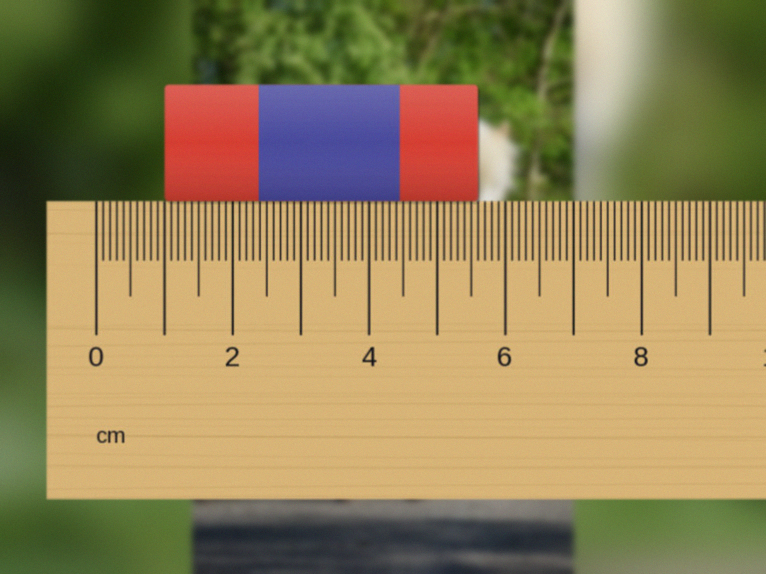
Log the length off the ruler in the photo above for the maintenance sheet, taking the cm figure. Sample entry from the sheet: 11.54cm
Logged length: 4.6cm
